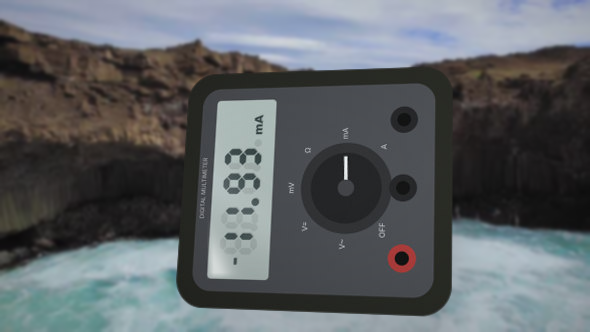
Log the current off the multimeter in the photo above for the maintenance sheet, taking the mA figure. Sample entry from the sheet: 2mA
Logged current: -11.93mA
